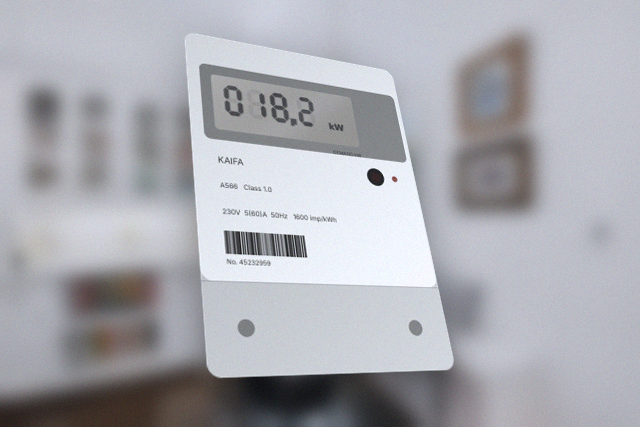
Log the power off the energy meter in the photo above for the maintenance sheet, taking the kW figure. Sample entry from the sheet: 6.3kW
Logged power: 18.2kW
